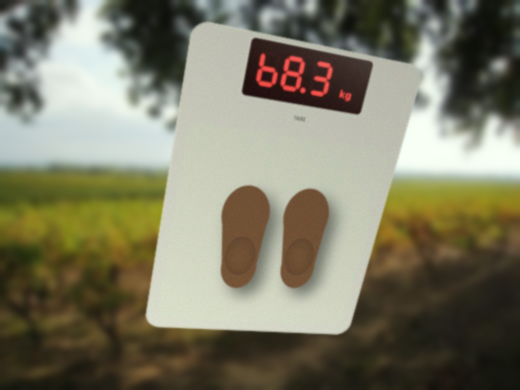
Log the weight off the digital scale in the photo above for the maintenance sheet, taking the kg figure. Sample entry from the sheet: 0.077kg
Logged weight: 68.3kg
